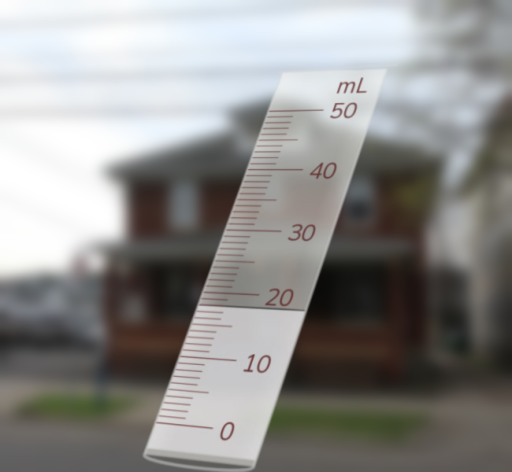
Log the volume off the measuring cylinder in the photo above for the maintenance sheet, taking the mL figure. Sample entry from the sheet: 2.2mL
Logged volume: 18mL
